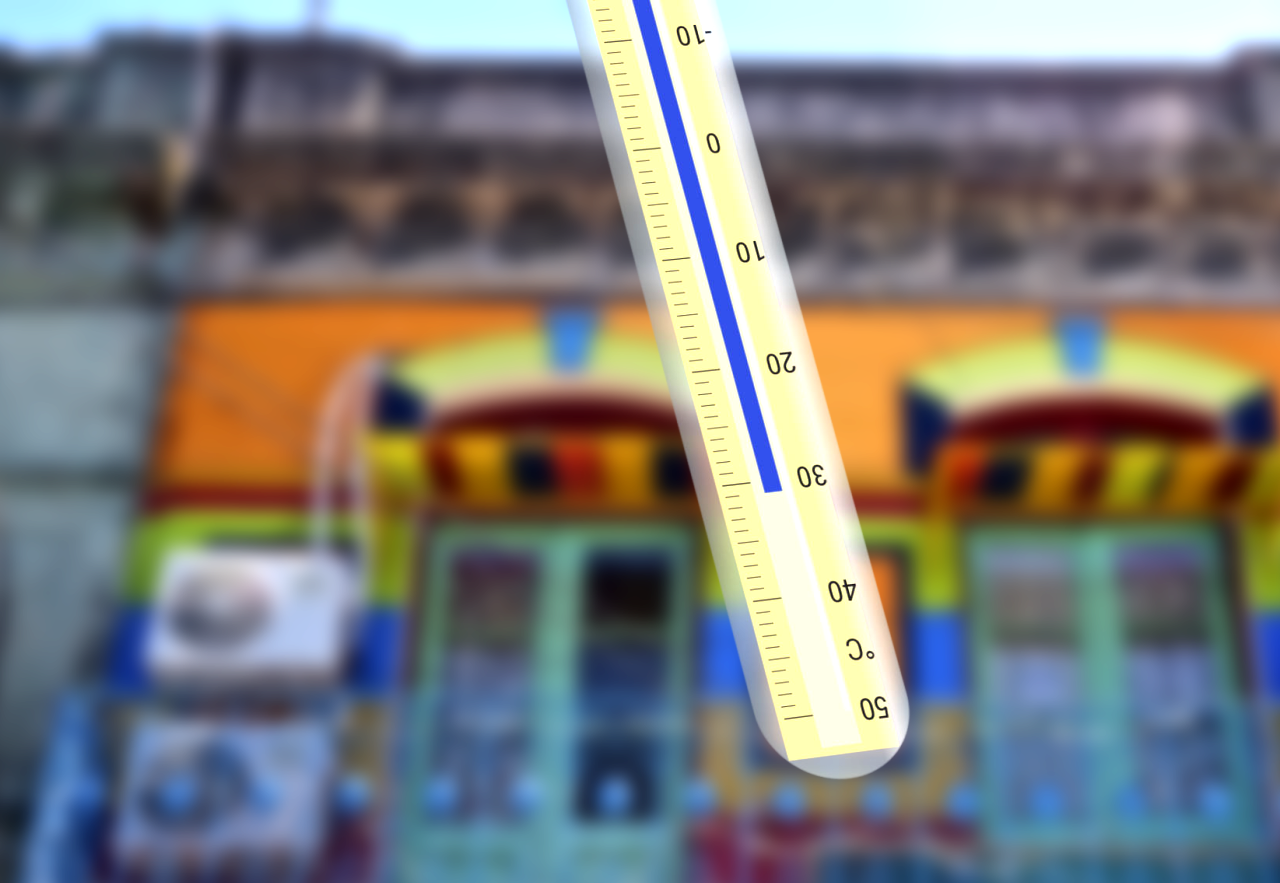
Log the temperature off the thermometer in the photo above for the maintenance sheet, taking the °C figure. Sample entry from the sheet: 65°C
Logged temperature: 31°C
